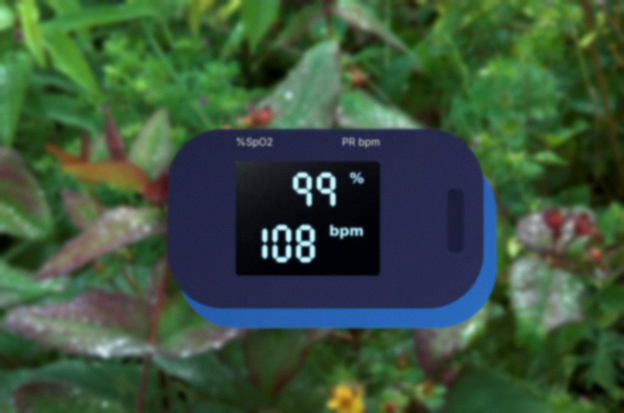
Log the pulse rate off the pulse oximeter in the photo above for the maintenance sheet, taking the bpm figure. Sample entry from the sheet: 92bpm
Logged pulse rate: 108bpm
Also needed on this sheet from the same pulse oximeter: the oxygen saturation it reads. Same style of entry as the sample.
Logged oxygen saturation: 99%
